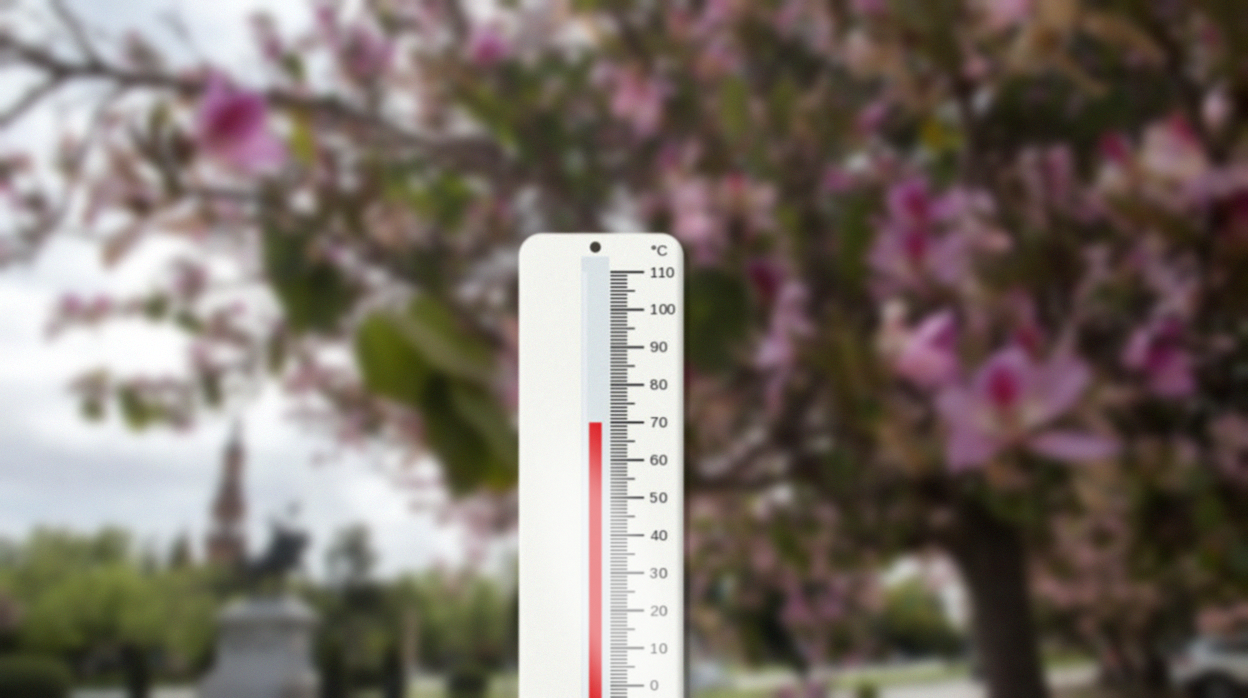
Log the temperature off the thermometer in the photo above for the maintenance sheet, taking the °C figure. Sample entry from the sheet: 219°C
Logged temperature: 70°C
